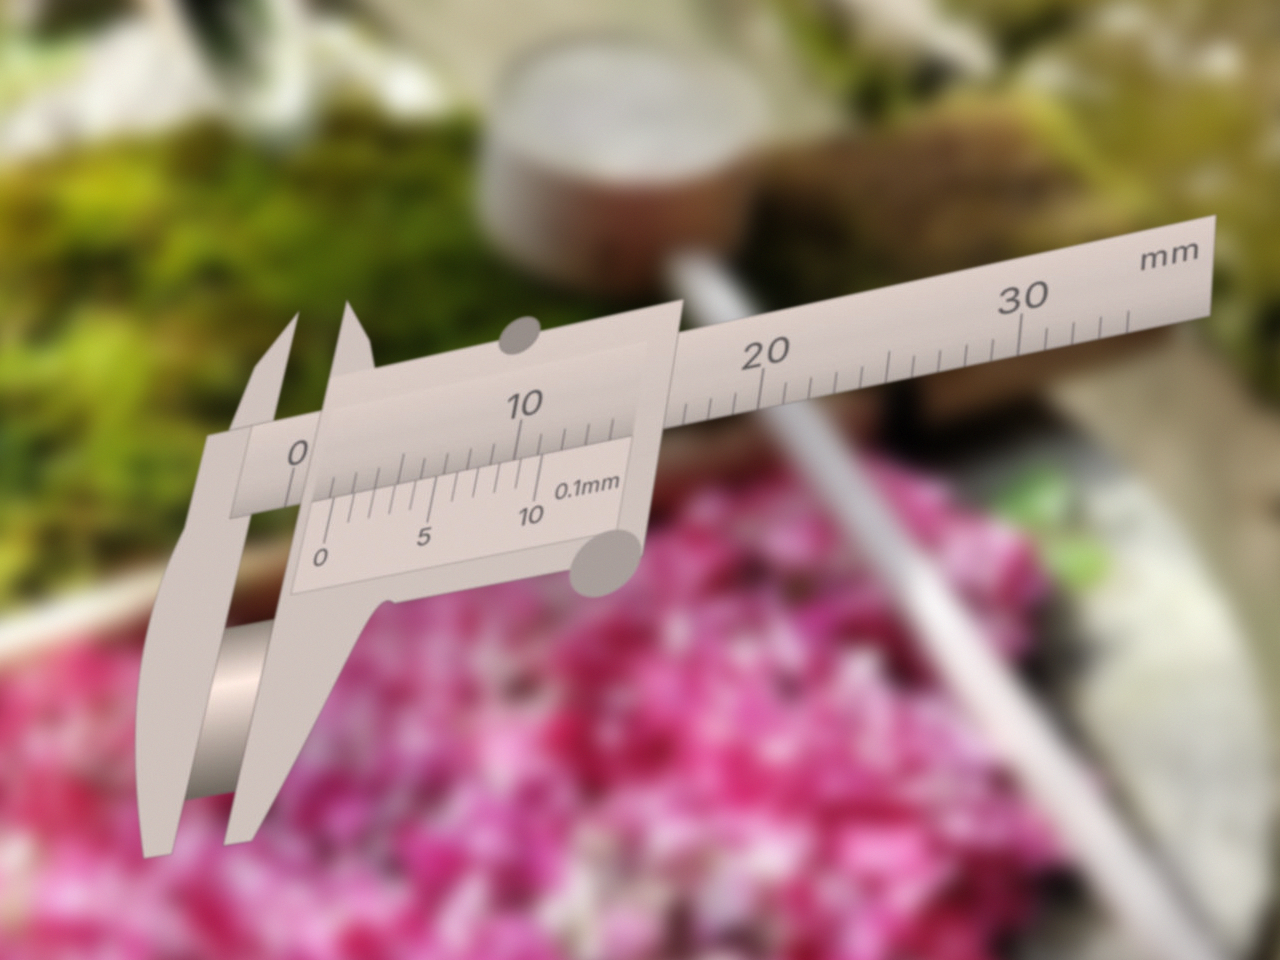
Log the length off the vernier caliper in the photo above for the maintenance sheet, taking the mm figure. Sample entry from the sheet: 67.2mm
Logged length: 2.2mm
